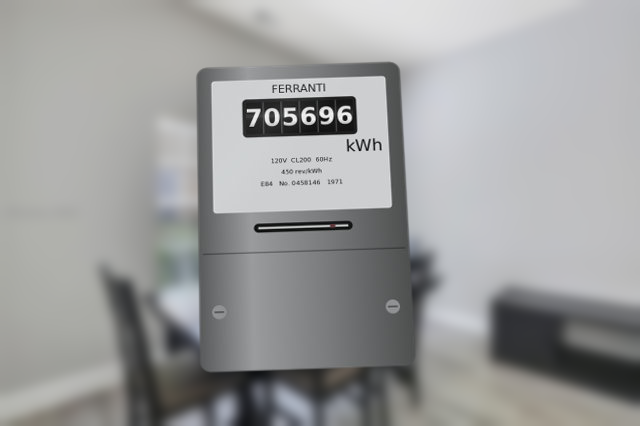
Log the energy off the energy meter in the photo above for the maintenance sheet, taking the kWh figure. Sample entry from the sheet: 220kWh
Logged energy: 705696kWh
